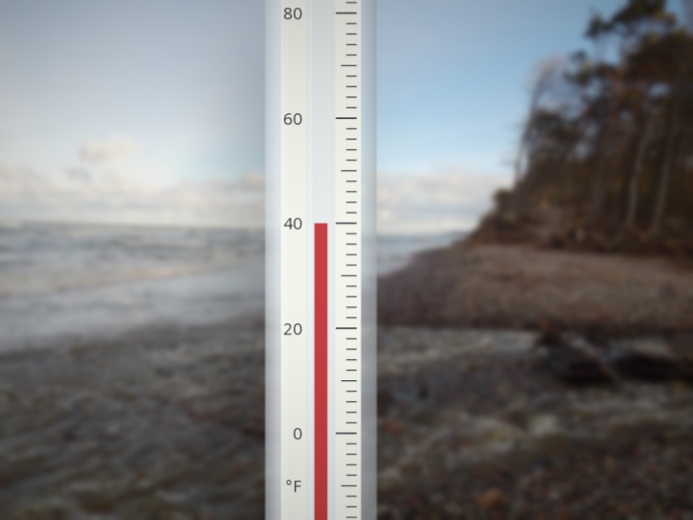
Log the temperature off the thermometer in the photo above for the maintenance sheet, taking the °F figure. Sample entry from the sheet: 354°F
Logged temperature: 40°F
